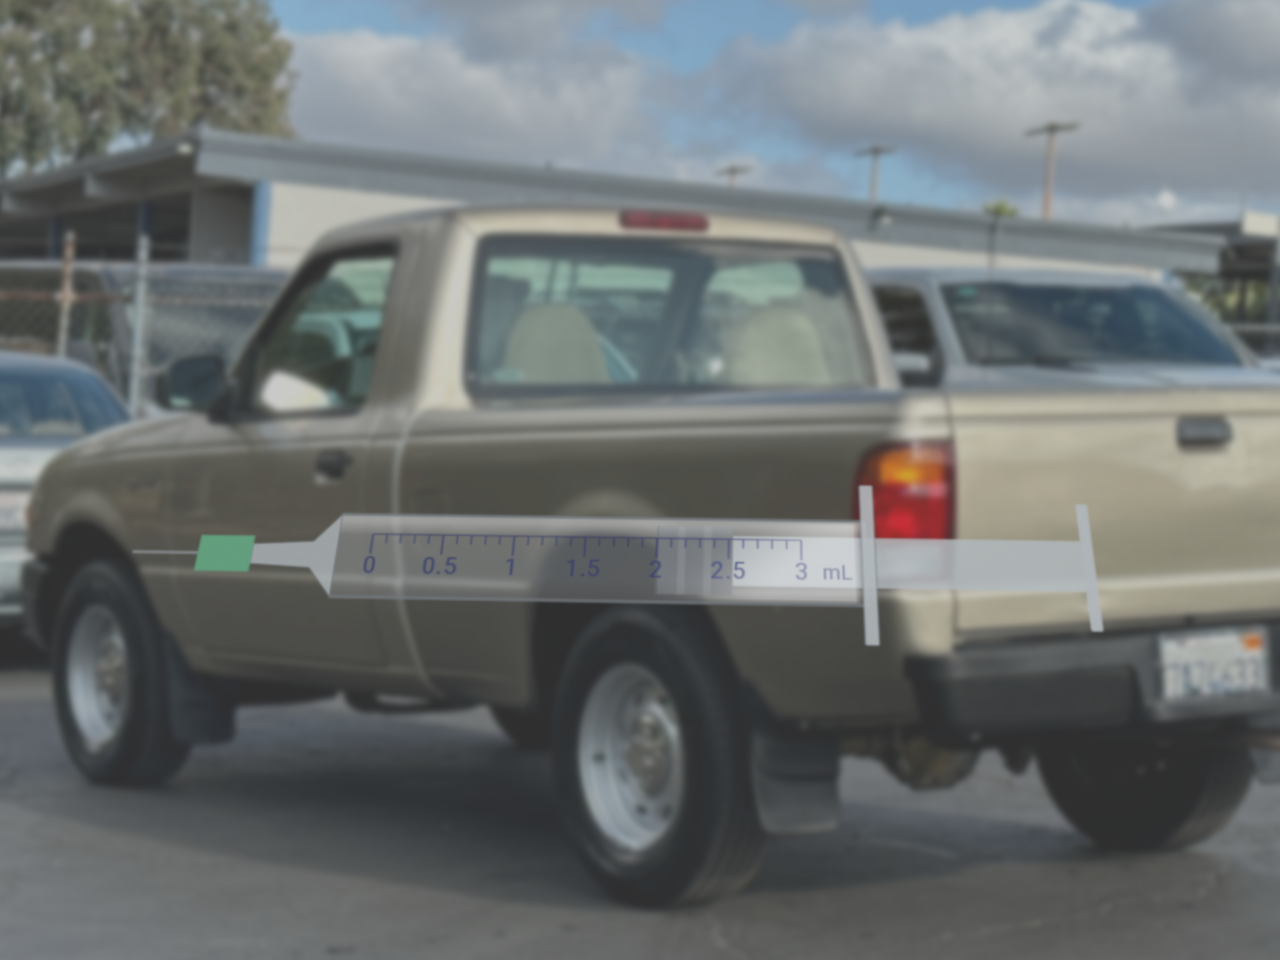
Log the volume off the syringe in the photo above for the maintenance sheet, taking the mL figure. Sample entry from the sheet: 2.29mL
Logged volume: 2mL
